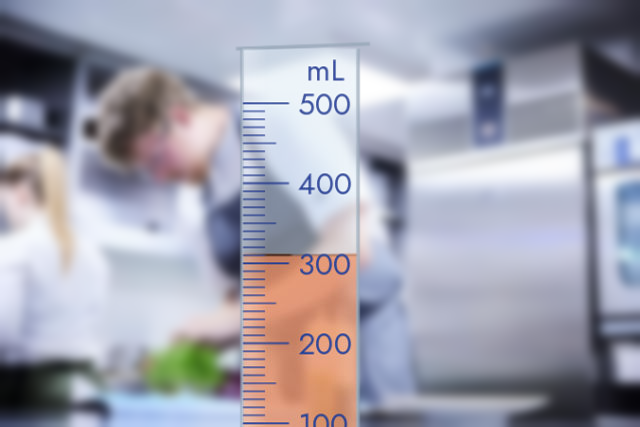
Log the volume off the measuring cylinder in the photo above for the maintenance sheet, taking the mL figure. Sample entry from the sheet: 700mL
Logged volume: 310mL
